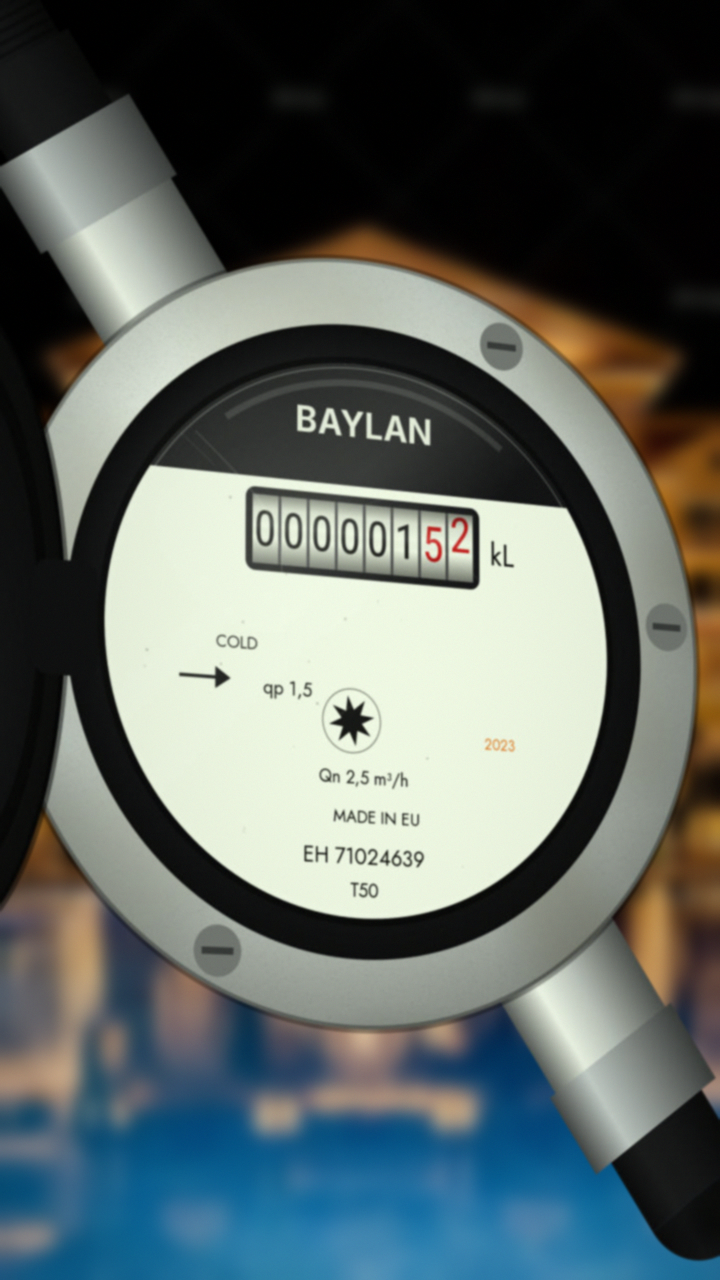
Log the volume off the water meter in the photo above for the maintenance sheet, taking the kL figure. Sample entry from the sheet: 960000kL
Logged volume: 1.52kL
